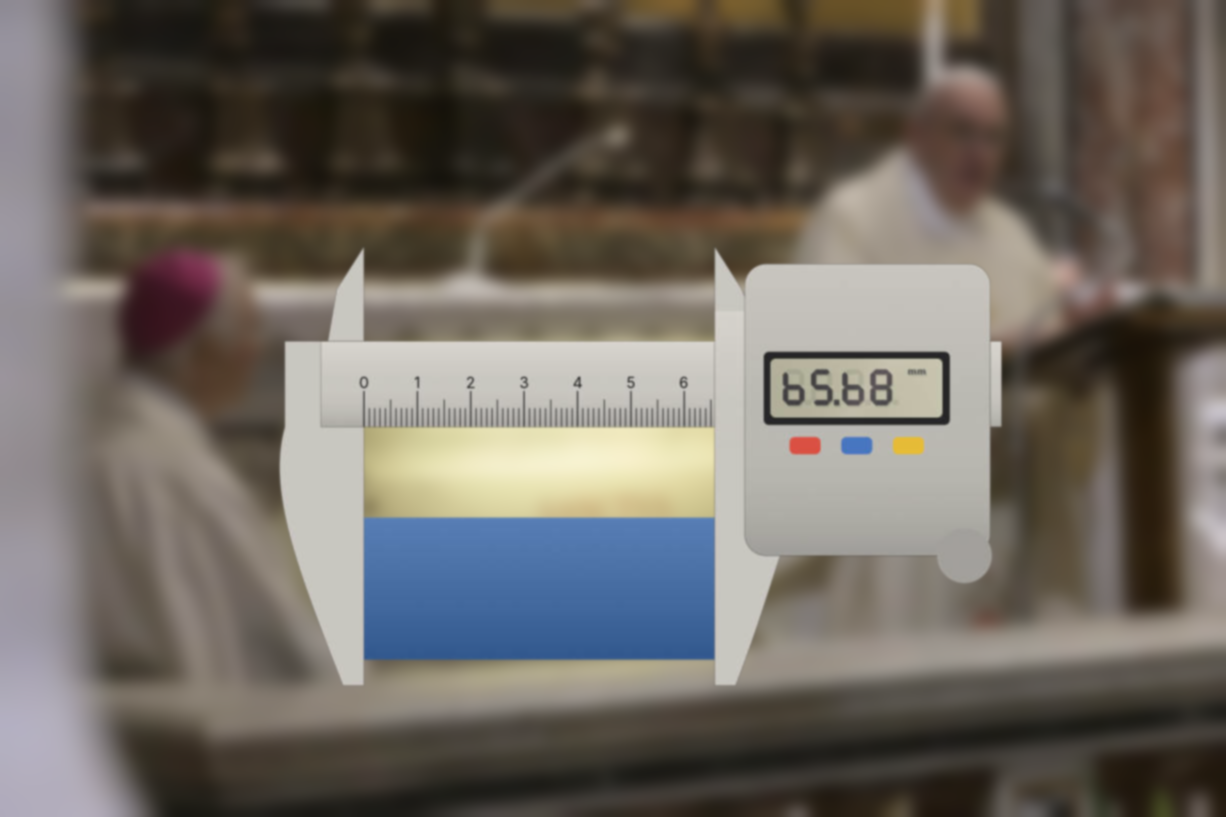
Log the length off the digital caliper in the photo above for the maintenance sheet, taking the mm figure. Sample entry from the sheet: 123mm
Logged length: 65.68mm
